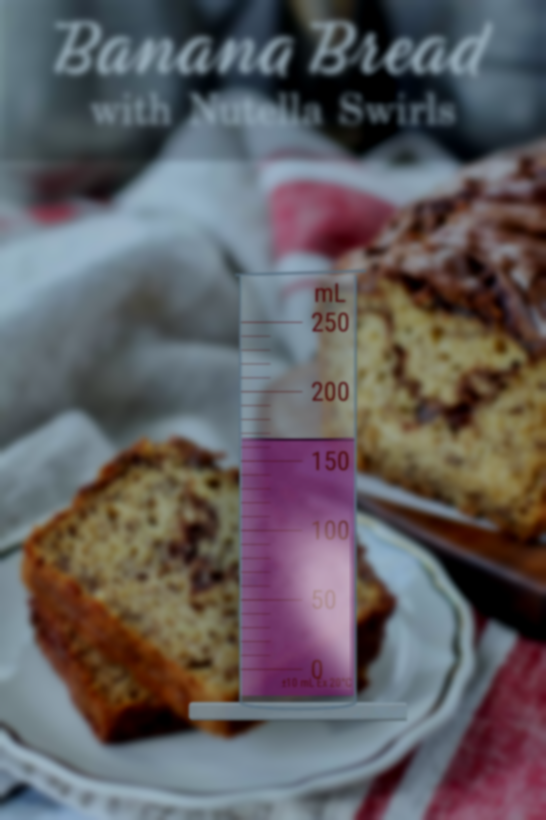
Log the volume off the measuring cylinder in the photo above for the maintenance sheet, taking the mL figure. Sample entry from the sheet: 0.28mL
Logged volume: 165mL
